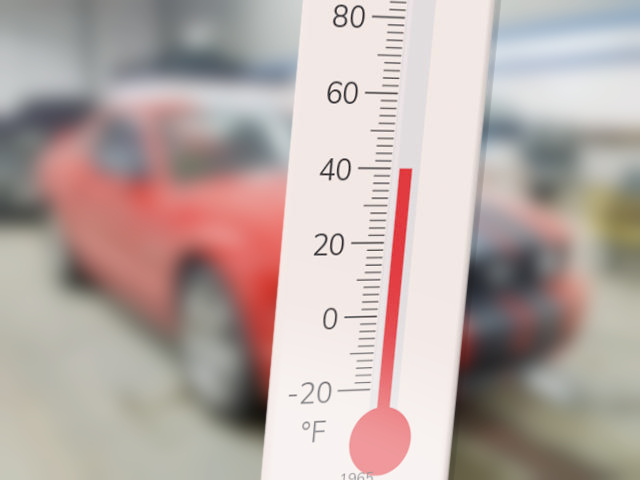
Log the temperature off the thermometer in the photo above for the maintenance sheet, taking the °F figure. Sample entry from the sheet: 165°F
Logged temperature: 40°F
